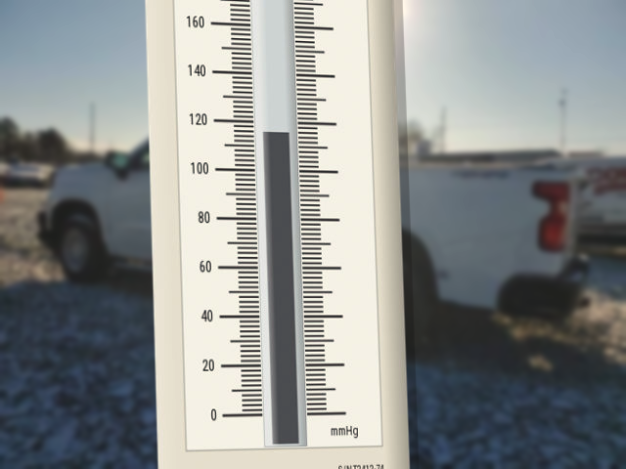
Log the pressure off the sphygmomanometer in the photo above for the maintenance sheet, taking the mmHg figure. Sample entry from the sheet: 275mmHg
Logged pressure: 116mmHg
